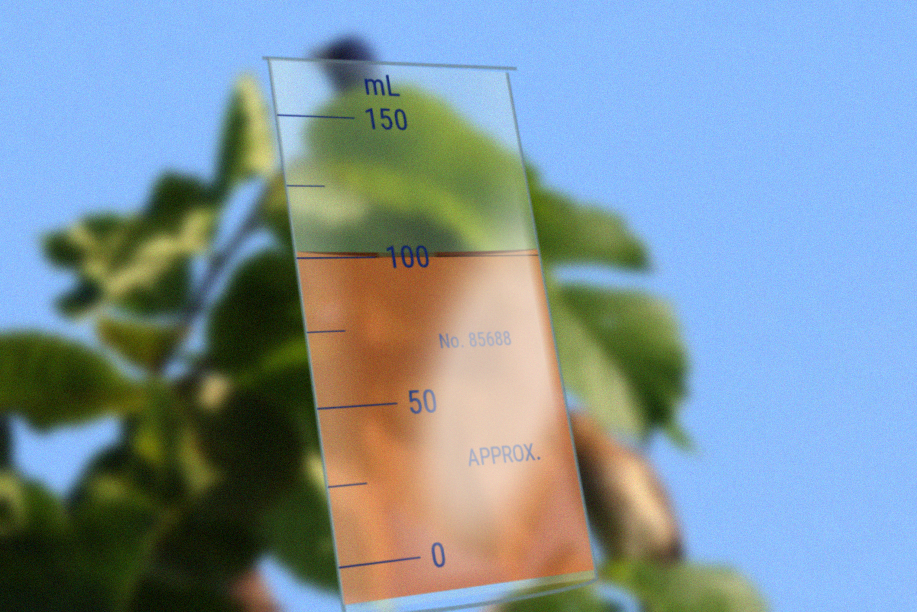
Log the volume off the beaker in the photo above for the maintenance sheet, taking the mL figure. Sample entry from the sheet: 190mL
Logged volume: 100mL
